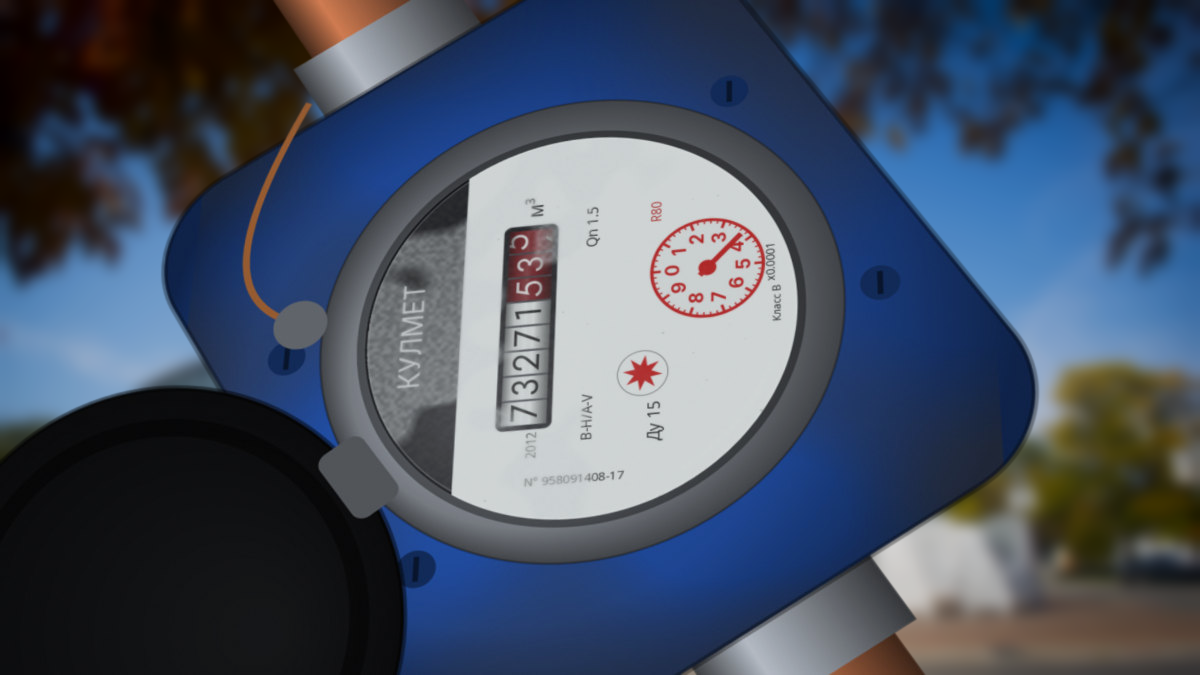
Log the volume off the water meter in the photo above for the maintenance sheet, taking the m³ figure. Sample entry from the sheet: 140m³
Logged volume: 73271.5353m³
